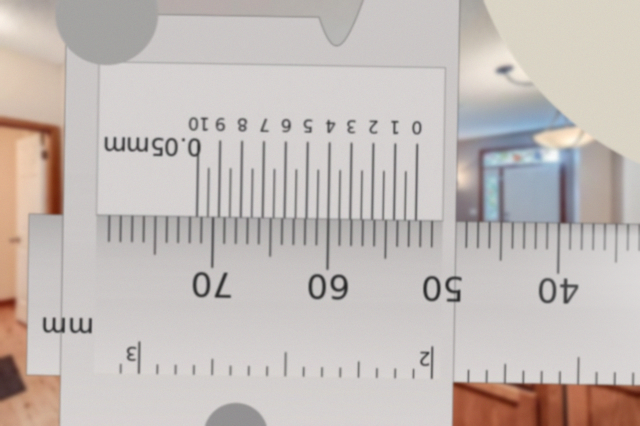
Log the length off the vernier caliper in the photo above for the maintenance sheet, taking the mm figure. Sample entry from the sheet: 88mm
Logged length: 52.4mm
